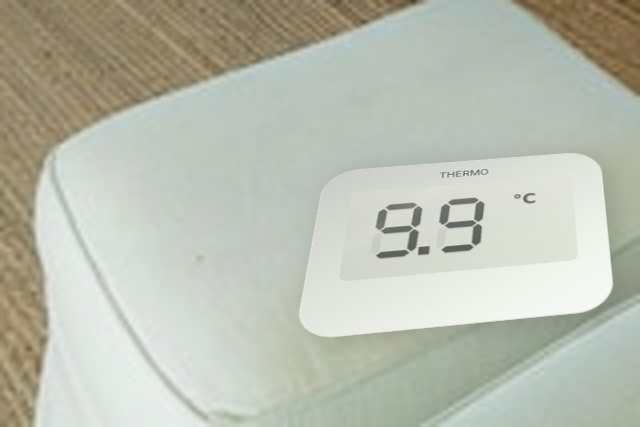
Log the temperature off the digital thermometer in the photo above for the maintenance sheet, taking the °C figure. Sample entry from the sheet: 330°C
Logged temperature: 9.9°C
